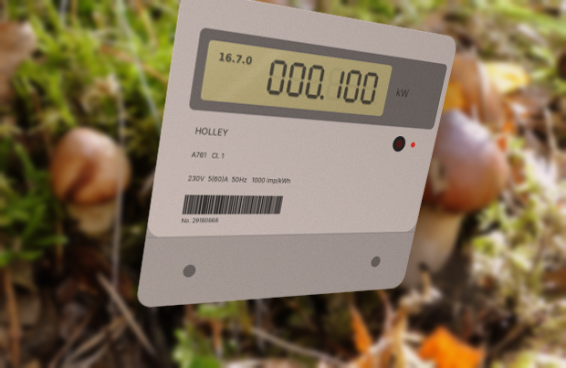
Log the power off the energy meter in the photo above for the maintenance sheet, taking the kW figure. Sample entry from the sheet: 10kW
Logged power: 0.100kW
